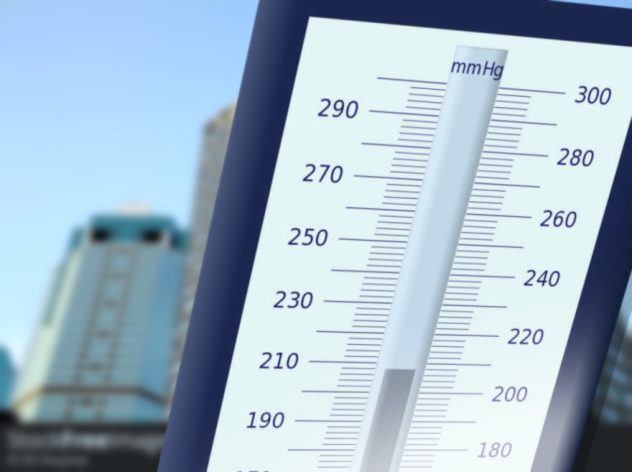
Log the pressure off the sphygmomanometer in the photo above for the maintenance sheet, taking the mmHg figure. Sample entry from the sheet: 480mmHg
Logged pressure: 208mmHg
